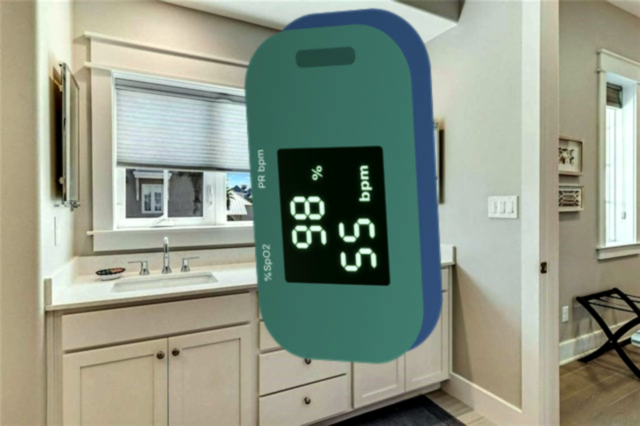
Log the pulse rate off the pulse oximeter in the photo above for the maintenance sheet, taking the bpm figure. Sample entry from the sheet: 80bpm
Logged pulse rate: 55bpm
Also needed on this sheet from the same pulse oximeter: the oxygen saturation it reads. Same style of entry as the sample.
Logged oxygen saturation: 98%
